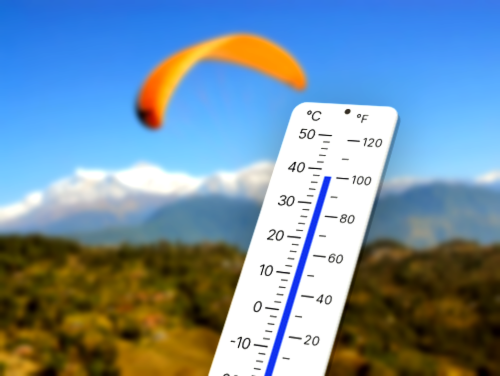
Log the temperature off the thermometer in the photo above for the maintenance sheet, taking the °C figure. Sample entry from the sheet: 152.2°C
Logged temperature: 38°C
